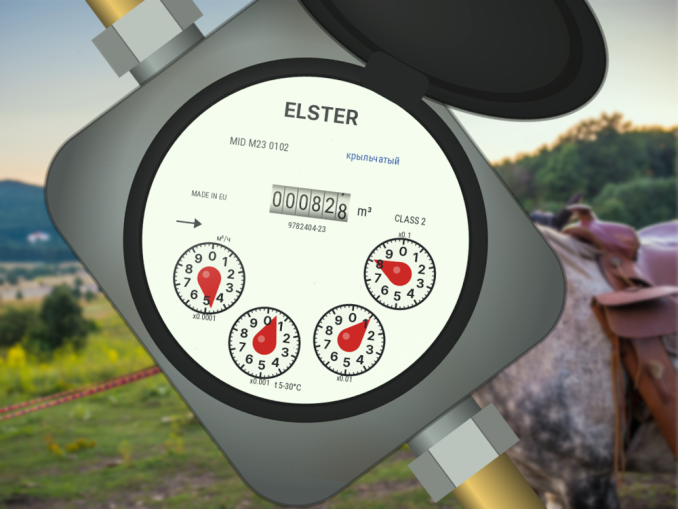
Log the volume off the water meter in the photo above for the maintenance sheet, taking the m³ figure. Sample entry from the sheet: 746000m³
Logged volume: 827.8104m³
